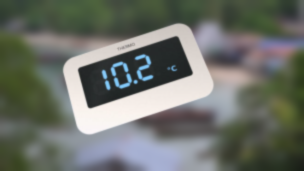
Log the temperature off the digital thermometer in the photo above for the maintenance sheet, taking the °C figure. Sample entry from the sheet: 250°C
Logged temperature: 10.2°C
